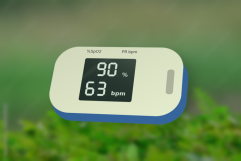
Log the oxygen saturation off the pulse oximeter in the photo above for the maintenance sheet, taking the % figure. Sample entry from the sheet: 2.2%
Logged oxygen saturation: 90%
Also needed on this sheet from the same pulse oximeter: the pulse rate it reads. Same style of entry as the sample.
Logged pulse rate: 63bpm
